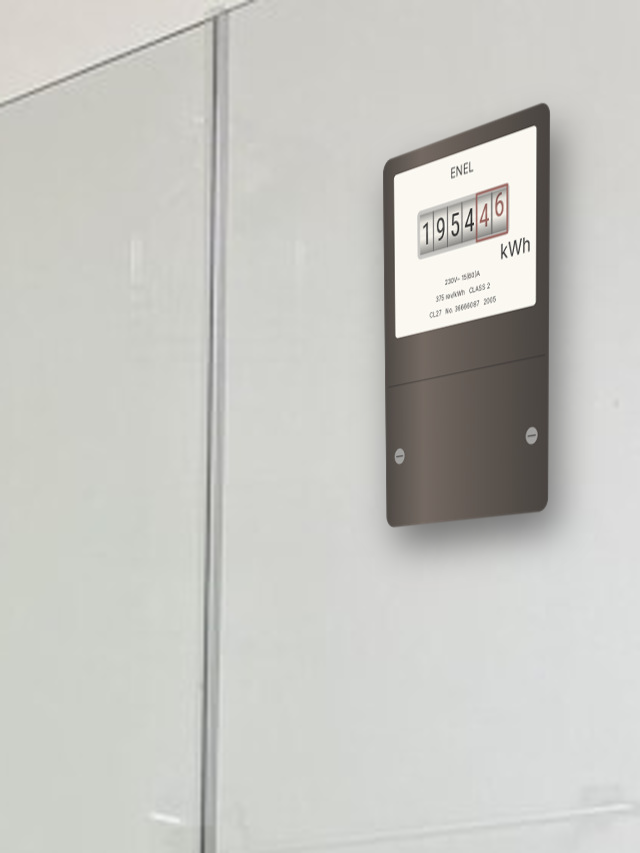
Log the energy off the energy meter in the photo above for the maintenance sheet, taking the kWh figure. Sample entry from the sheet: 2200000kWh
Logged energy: 1954.46kWh
